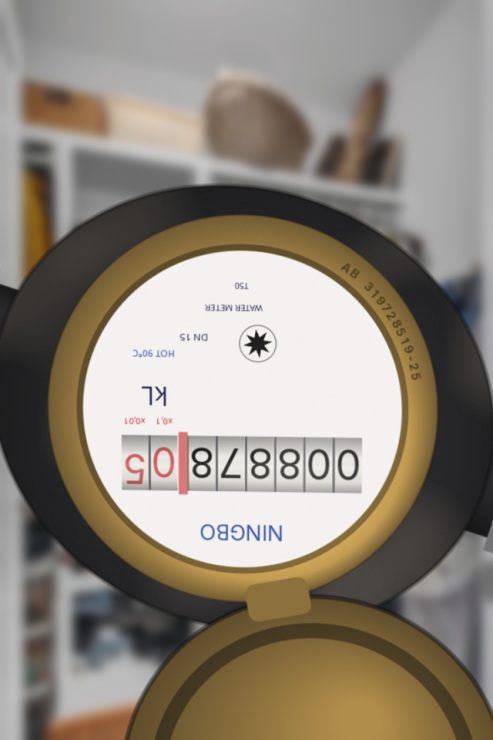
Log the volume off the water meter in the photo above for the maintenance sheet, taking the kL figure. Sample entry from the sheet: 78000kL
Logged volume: 8878.05kL
